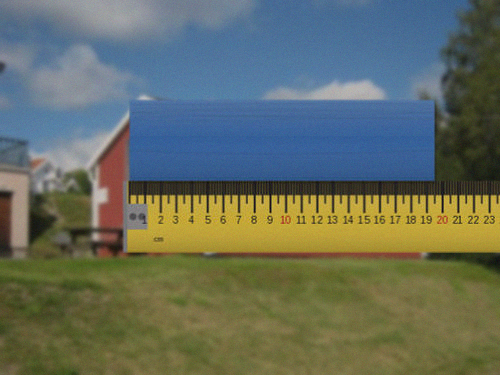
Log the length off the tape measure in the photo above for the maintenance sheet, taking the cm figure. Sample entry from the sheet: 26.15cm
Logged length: 19.5cm
